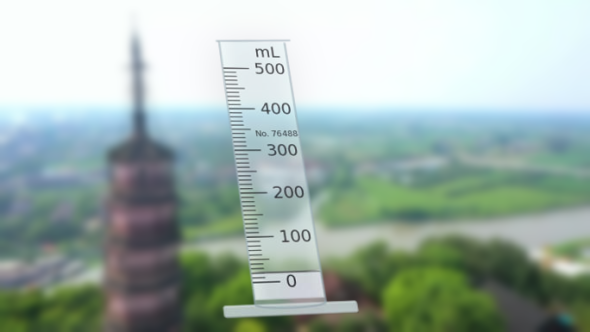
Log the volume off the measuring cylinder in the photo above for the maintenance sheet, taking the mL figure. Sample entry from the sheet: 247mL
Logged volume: 20mL
